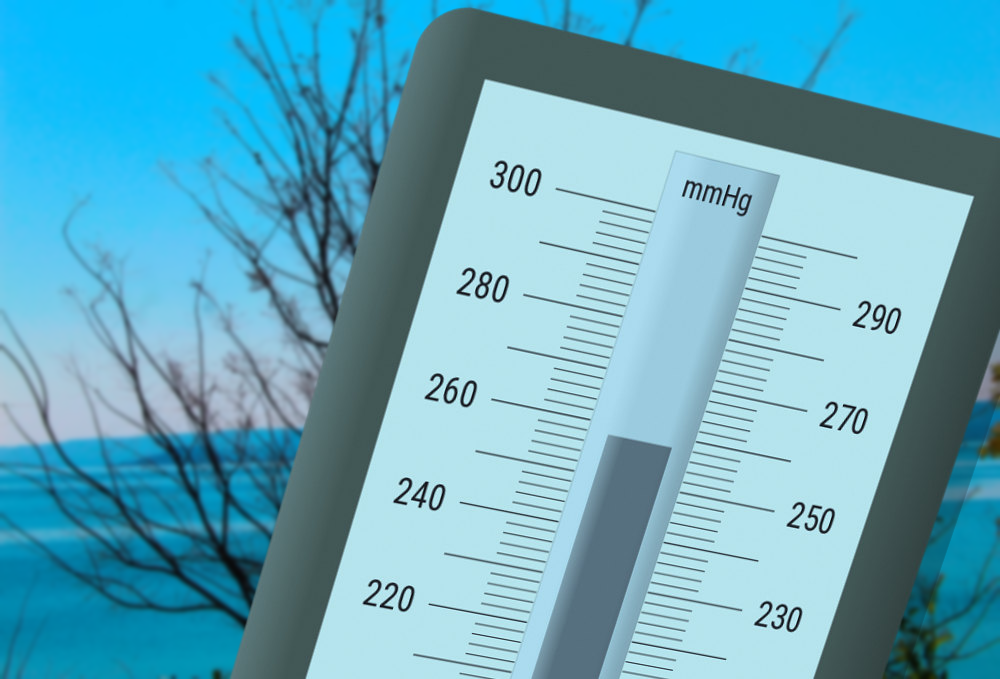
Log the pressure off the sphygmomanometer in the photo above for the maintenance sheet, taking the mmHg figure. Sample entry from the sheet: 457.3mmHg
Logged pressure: 258mmHg
